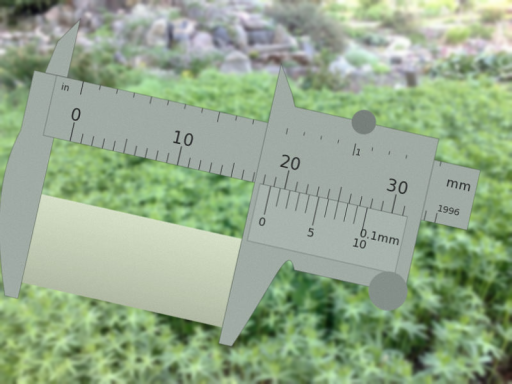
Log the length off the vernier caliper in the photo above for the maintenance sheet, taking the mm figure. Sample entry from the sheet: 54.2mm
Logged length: 18.7mm
